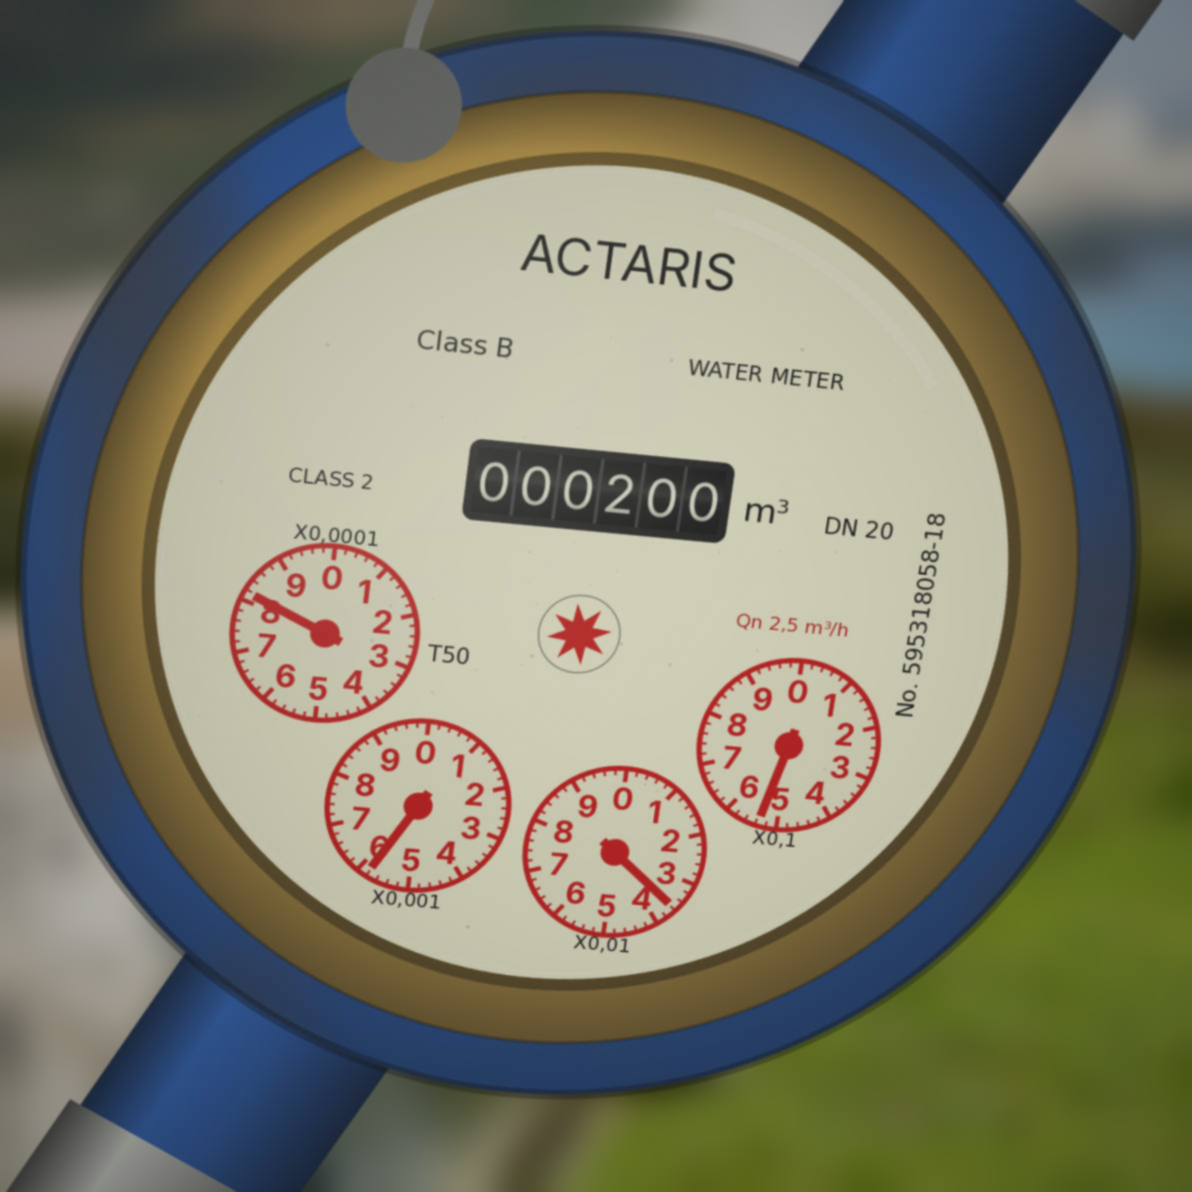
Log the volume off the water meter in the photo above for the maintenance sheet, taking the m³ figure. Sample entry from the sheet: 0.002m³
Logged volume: 200.5358m³
